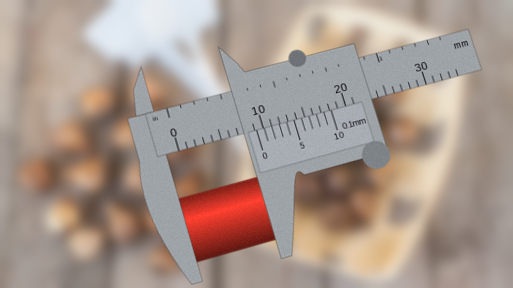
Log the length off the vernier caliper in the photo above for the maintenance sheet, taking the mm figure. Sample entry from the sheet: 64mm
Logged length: 9.2mm
